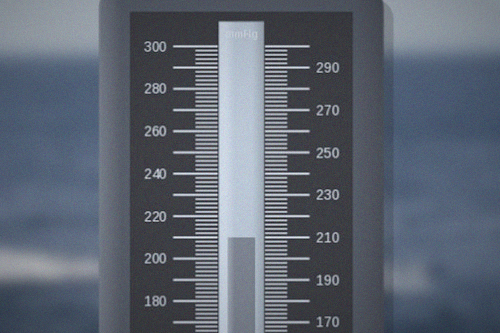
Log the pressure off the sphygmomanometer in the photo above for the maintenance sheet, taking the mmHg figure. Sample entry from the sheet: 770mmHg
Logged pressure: 210mmHg
